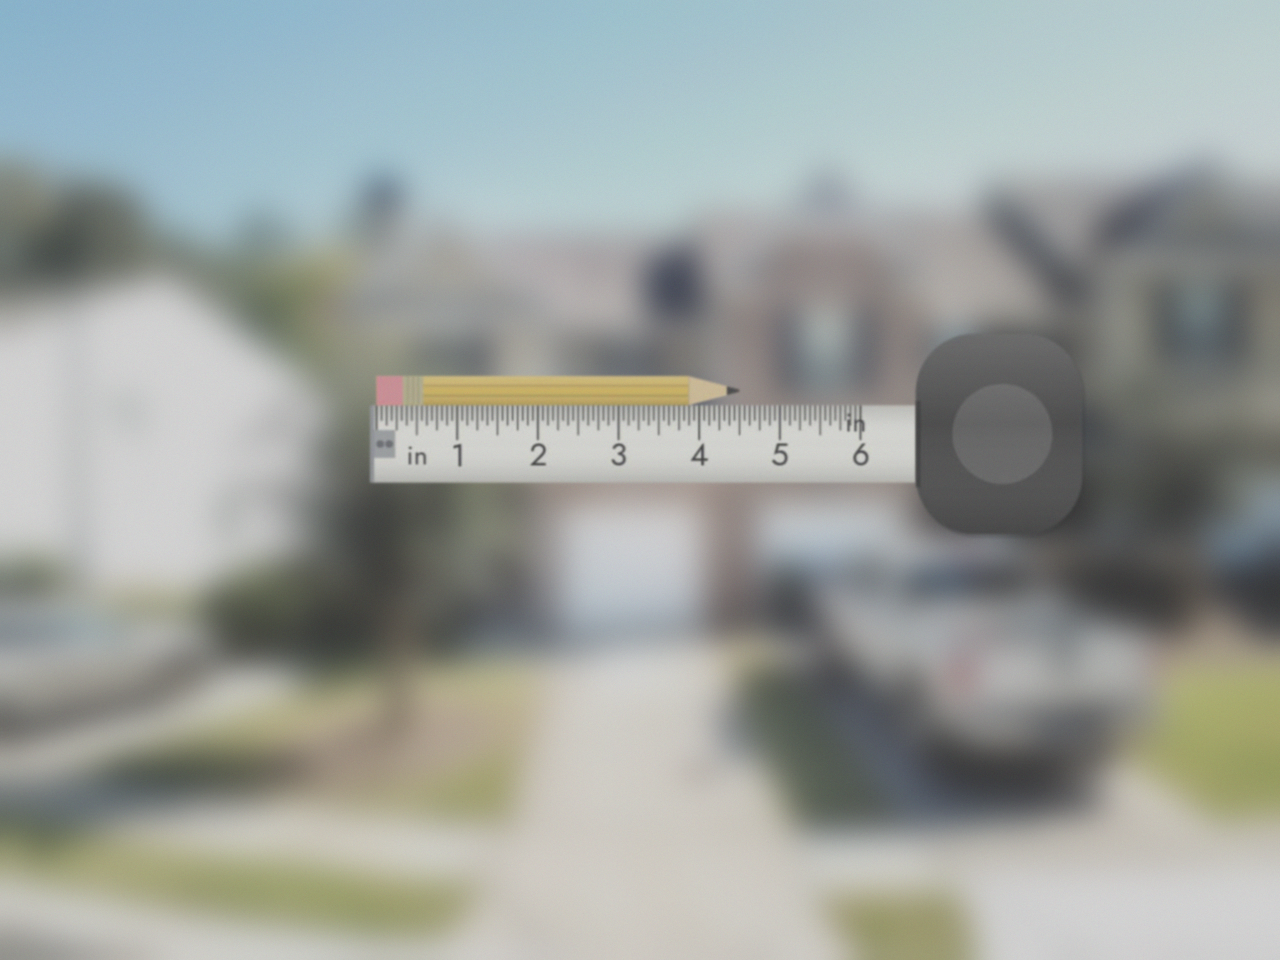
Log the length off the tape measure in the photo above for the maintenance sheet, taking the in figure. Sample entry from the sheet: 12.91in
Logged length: 4.5in
